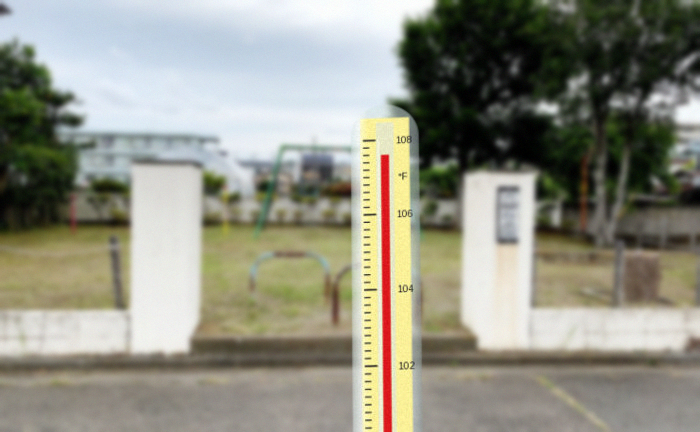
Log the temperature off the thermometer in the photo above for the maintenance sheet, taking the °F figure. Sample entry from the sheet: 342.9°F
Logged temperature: 107.6°F
